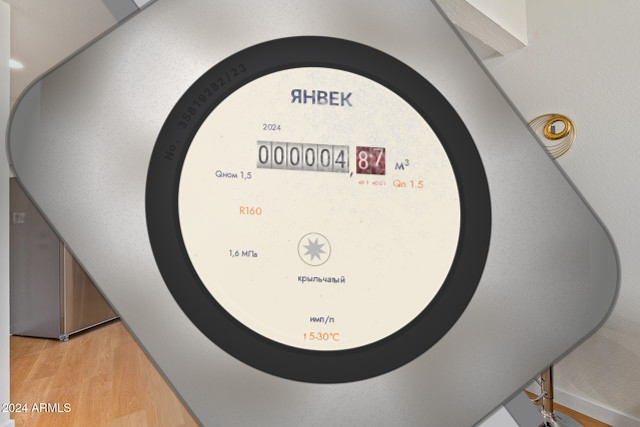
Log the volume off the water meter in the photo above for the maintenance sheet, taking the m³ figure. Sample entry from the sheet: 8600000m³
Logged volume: 4.87m³
